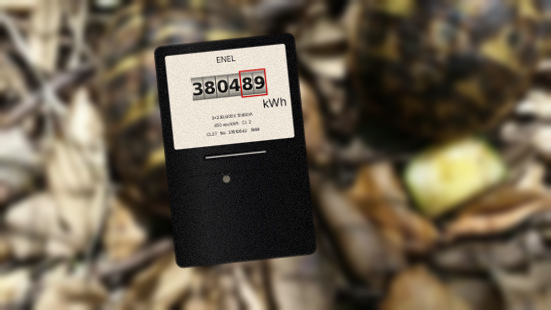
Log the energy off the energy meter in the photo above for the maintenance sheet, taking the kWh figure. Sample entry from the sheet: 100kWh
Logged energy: 3804.89kWh
